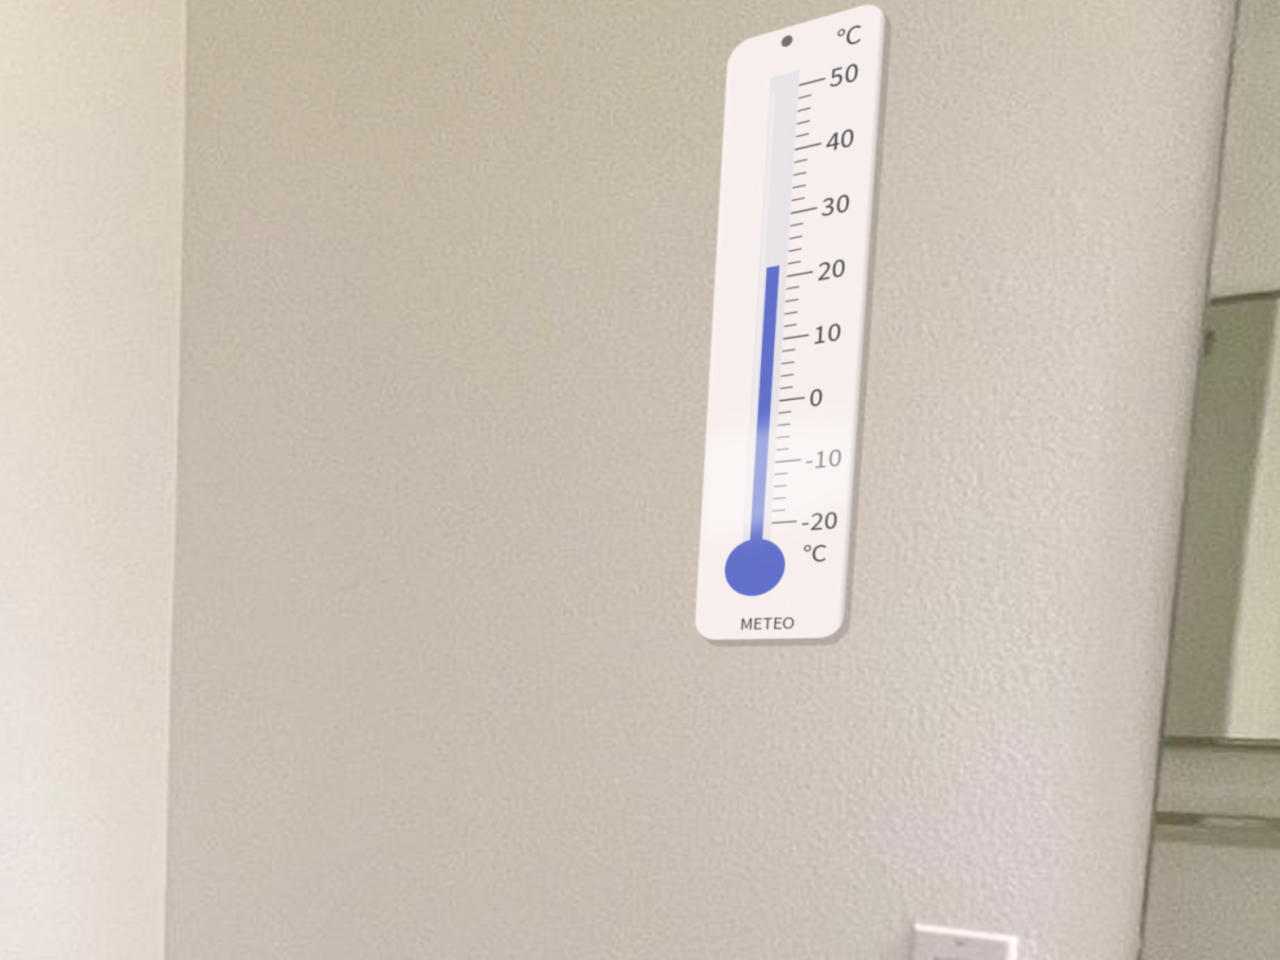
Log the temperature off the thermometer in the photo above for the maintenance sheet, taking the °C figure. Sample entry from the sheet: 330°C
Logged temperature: 22°C
